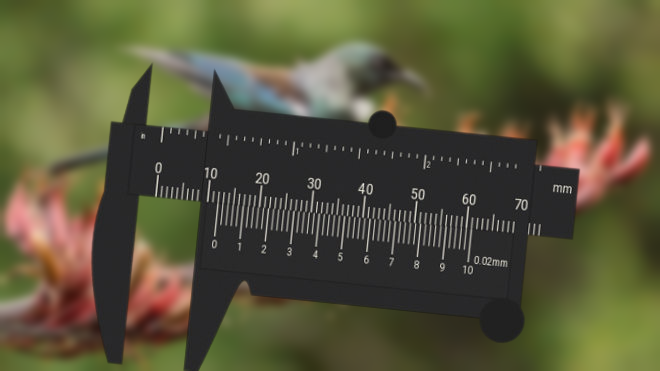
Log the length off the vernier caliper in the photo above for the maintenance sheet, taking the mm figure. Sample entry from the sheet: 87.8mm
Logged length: 12.0mm
